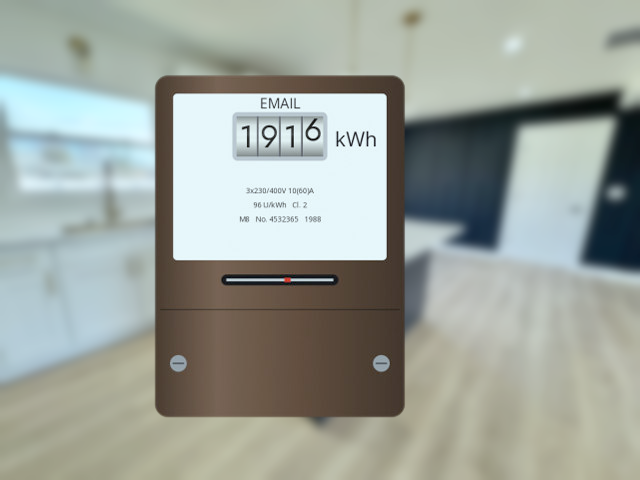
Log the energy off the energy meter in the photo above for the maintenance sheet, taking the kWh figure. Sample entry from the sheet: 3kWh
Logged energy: 1916kWh
